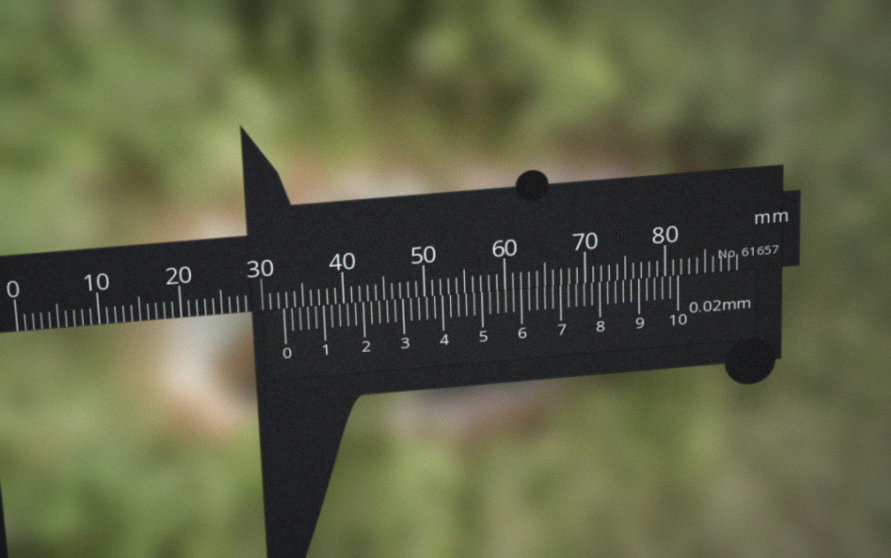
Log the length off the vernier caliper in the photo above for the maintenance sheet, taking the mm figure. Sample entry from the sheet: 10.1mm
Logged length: 32.6mm
